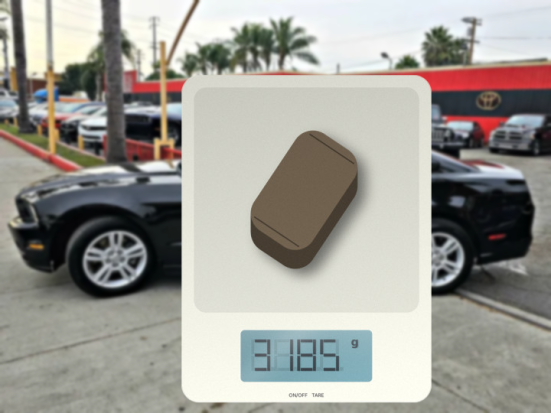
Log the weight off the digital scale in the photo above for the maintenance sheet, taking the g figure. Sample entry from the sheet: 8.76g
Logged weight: 3185g
